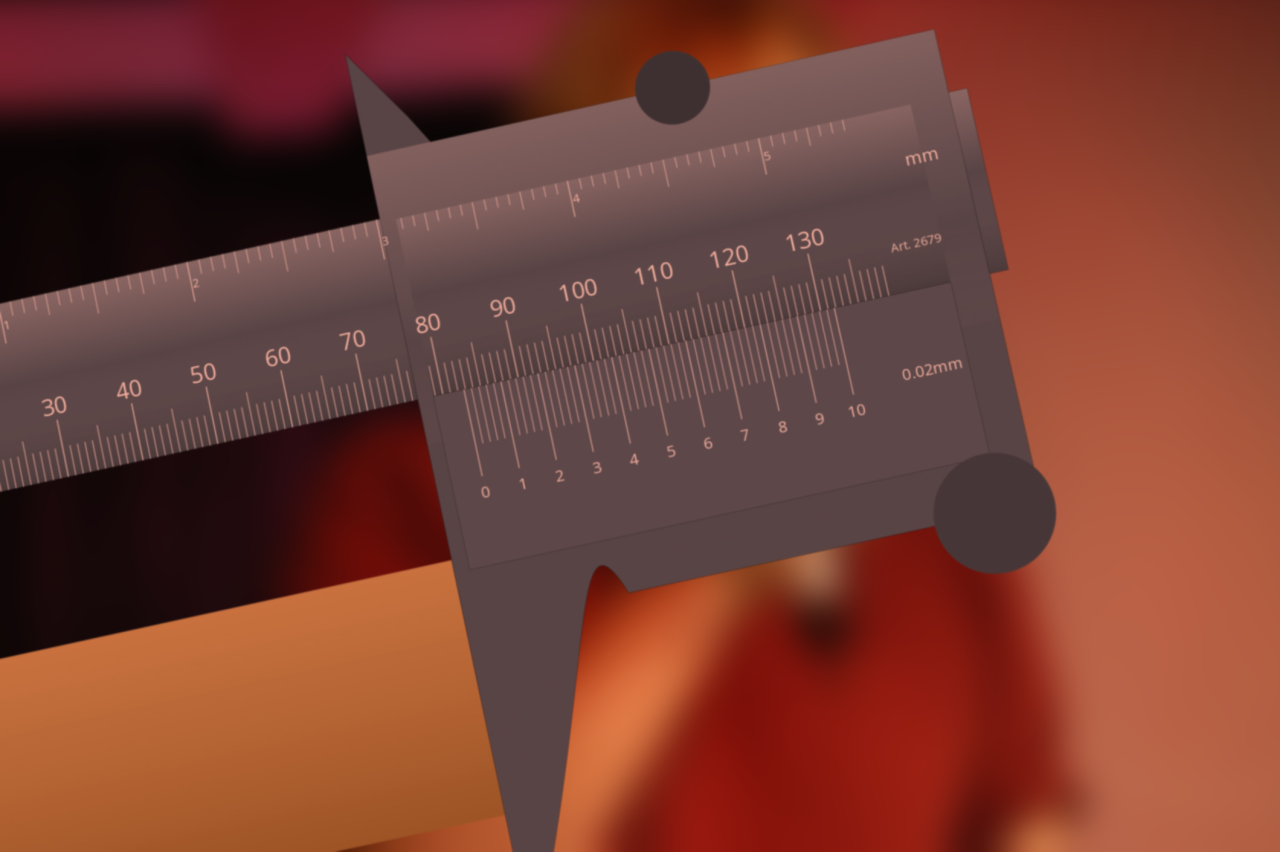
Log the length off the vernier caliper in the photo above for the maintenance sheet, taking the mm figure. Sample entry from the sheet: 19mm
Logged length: 82.8mm
